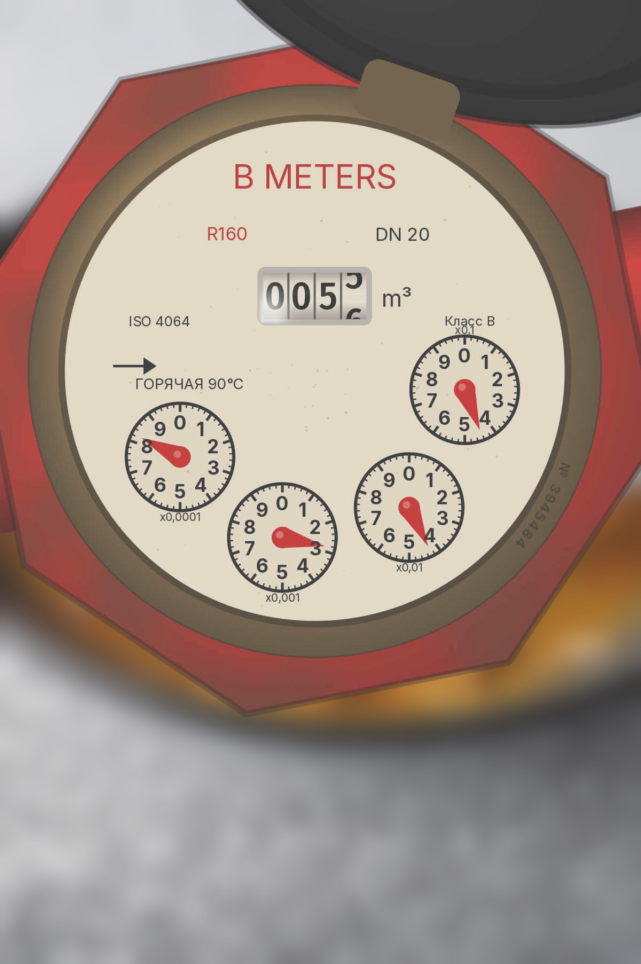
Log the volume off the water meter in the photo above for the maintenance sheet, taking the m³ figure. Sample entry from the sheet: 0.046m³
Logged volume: 55.4428m³
